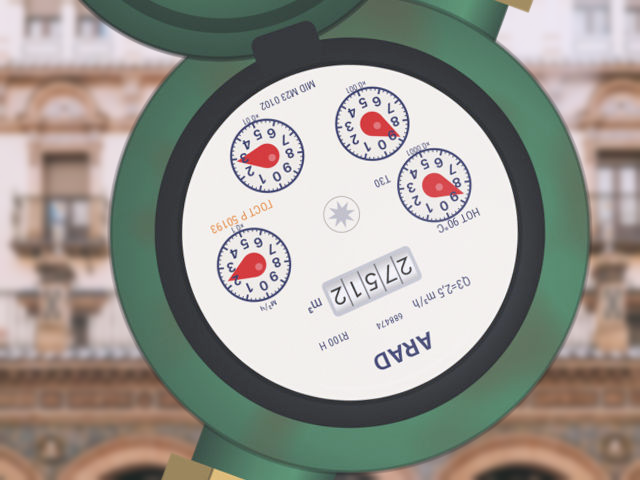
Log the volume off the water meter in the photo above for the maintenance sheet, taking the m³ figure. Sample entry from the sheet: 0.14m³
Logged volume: 27512.2288m³
